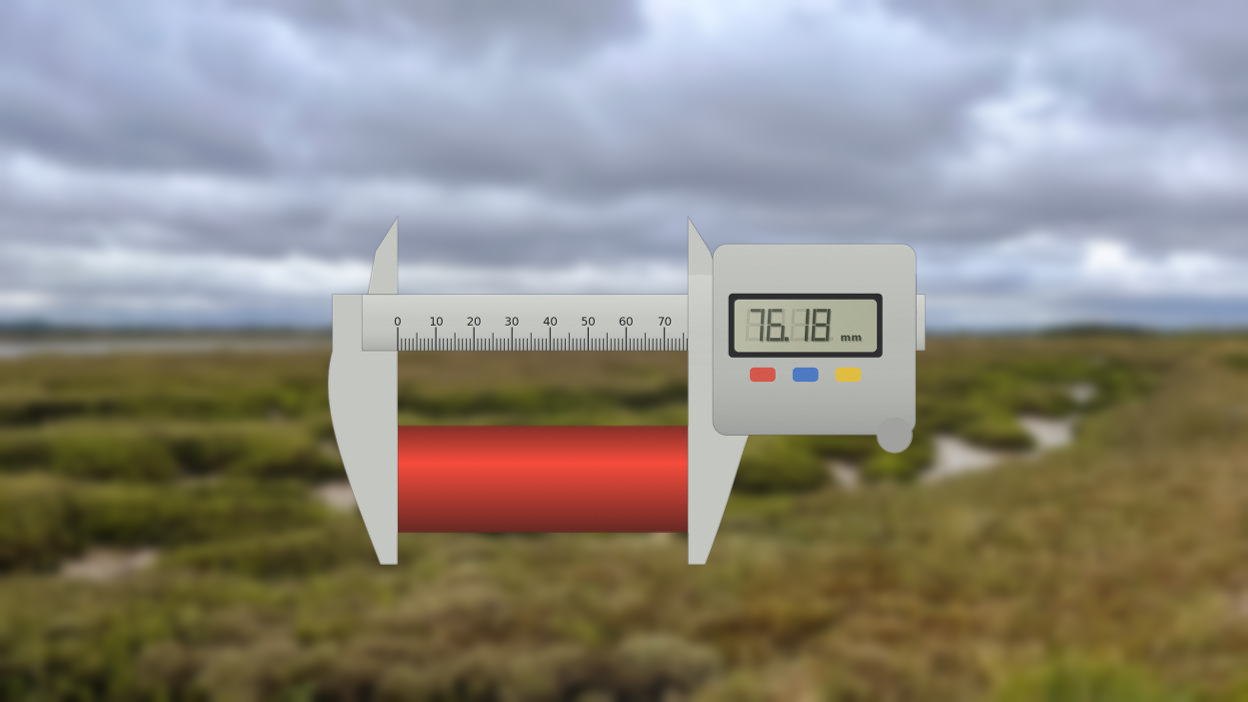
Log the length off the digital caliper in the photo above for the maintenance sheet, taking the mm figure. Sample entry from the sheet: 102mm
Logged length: 76.18mm
